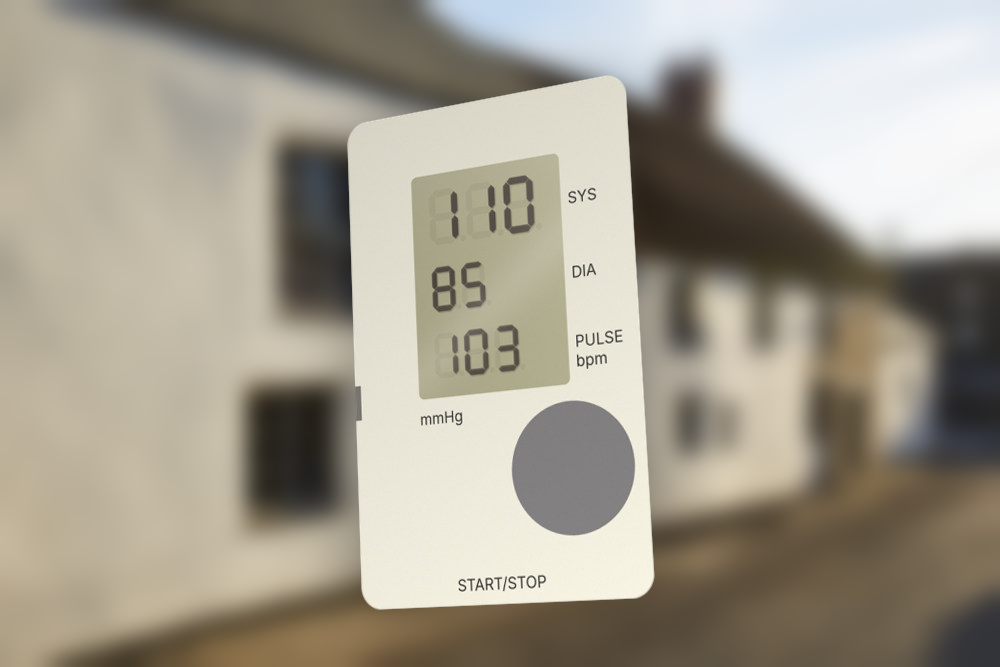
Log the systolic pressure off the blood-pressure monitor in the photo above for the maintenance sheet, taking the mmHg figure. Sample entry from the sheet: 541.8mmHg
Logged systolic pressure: 110mmHg
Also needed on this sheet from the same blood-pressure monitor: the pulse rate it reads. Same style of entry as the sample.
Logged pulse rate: 103bpm
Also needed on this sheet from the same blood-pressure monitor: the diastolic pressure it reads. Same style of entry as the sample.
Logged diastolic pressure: 85mmHg
